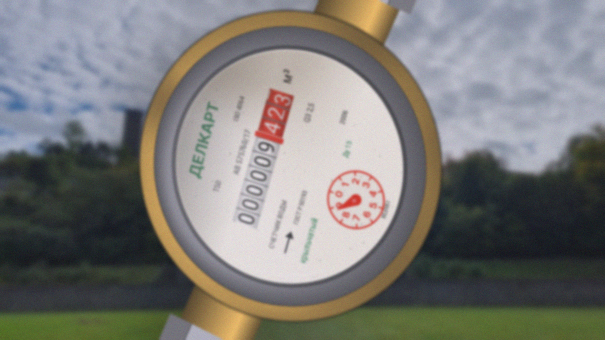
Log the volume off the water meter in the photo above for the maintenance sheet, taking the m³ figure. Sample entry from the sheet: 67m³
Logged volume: 9.4228m³
